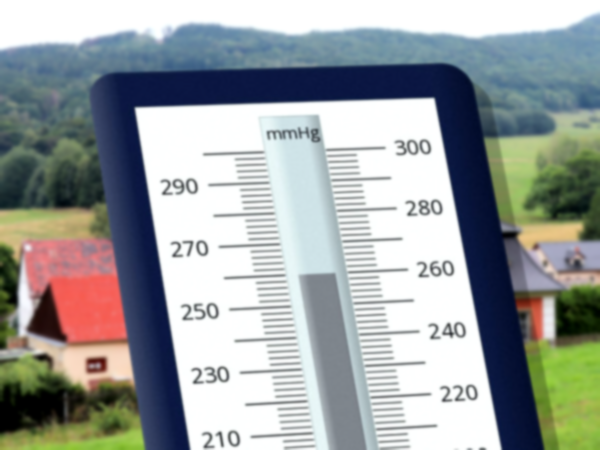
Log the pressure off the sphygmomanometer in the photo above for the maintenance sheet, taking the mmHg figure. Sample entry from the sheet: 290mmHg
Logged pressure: 260mmHg
